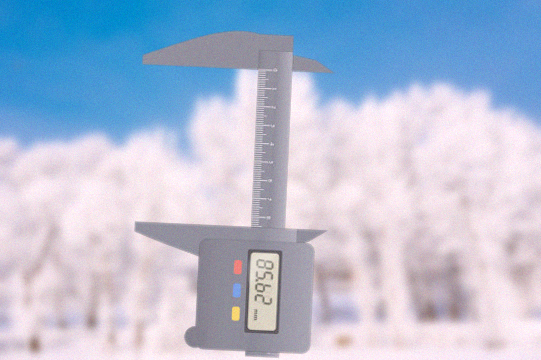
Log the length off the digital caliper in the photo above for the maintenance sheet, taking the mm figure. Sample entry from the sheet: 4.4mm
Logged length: 85.62mm
